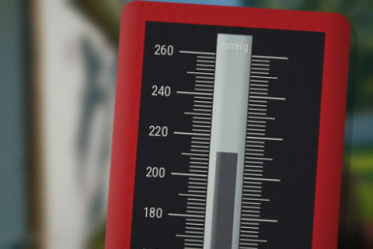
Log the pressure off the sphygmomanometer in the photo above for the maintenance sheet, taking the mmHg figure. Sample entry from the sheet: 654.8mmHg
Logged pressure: 212mmHg
